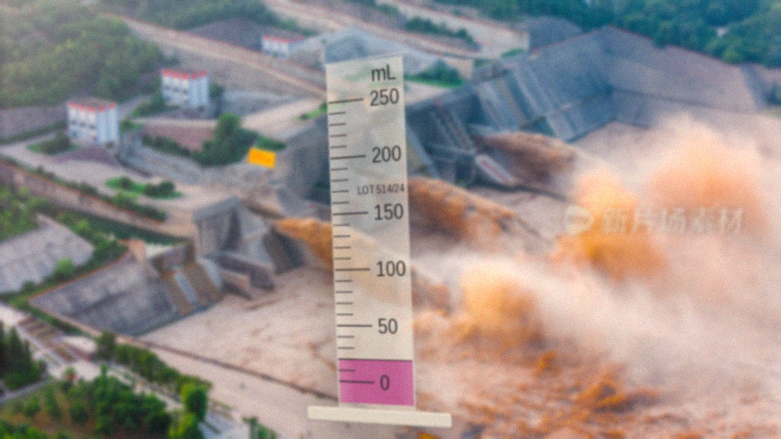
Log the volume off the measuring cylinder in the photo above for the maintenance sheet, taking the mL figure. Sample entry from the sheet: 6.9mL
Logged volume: 20mL
